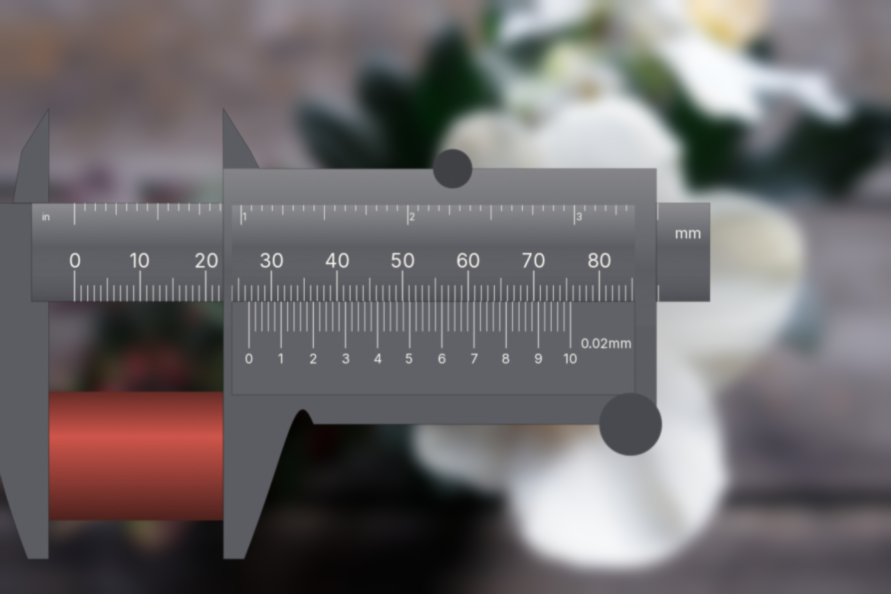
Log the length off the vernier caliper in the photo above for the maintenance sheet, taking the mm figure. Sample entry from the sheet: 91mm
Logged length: 26.6mm
